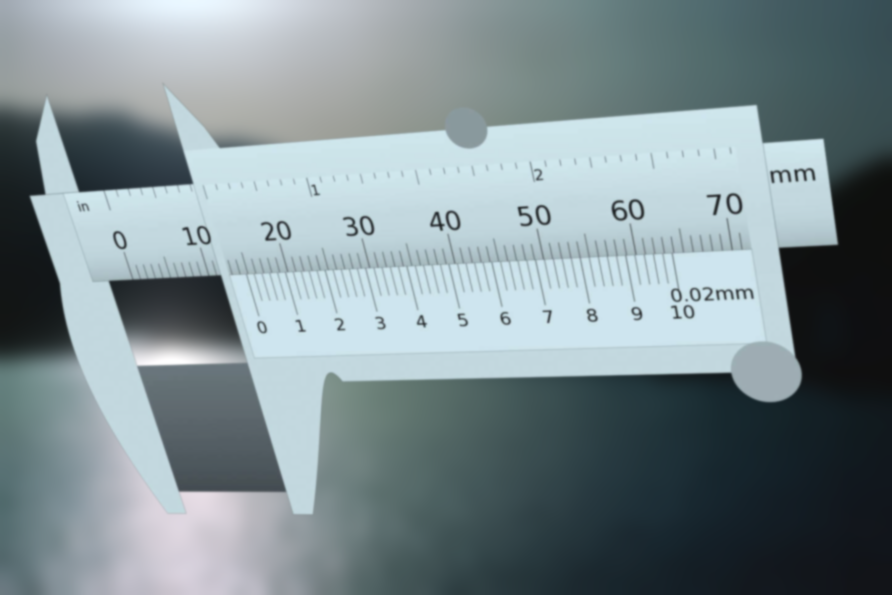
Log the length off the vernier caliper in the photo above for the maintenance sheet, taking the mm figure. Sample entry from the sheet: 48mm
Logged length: 14.8mm
